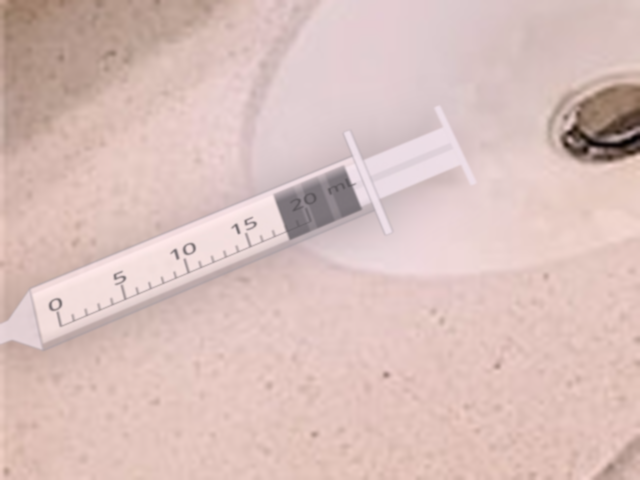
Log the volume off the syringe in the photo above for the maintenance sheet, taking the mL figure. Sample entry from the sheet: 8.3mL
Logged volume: 18mL
